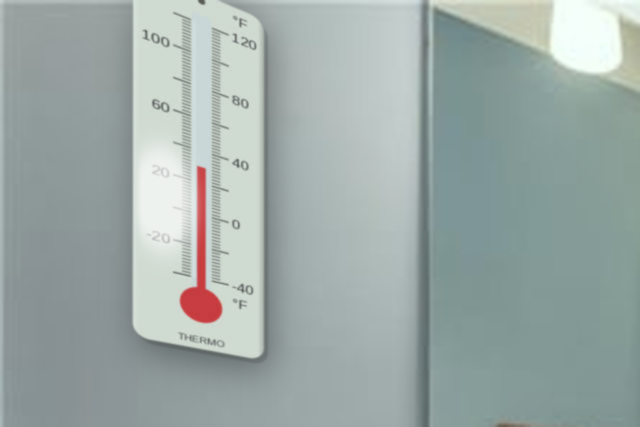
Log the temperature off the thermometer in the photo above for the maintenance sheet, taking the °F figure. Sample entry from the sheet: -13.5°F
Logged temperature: 30°F
